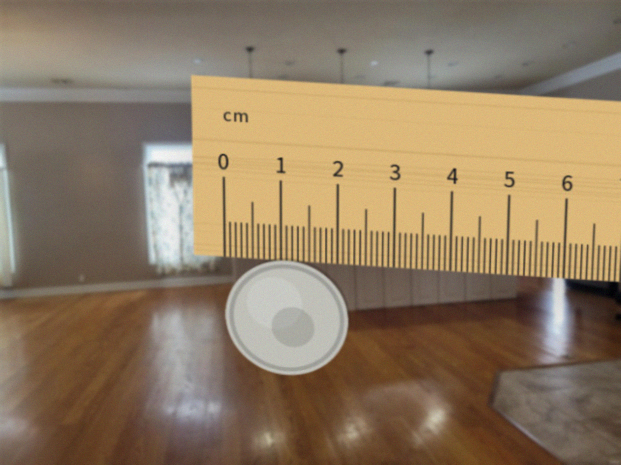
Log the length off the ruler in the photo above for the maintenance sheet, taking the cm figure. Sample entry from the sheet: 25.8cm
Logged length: 2.2cm
